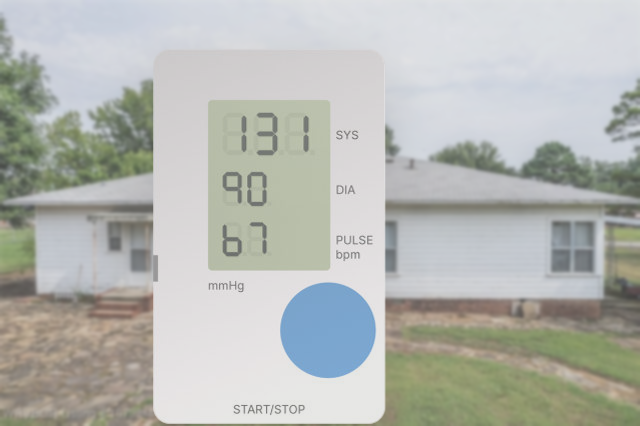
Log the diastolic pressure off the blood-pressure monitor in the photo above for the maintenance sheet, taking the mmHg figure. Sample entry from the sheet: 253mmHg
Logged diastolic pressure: 90mmHg
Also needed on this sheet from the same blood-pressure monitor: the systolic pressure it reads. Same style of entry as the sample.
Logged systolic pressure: 131mmHg
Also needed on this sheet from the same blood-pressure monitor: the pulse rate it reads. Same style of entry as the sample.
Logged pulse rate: 67bpm
